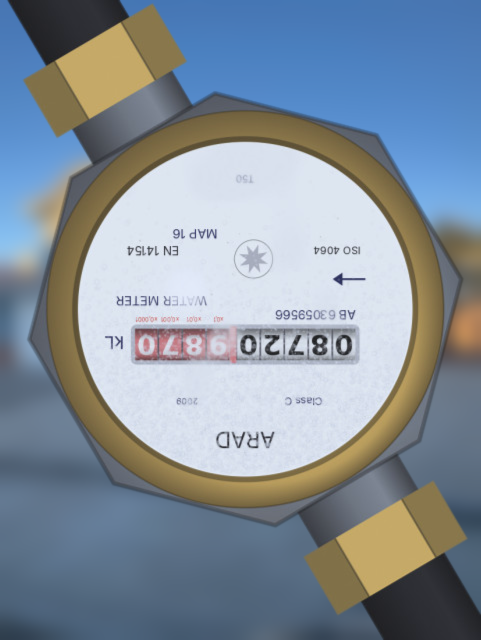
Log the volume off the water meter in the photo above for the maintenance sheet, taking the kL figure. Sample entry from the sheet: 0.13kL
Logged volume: 8720.9870kL
